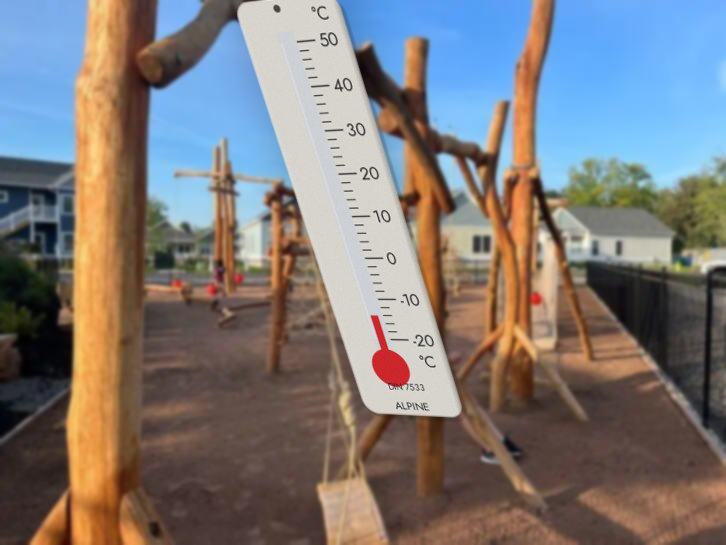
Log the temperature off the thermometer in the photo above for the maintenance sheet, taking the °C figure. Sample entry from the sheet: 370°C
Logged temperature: -14°C
